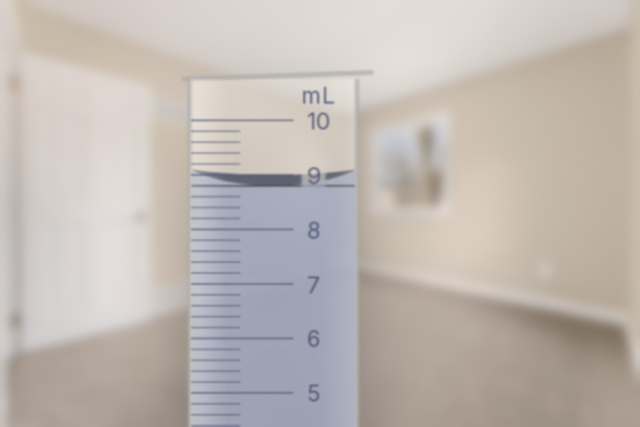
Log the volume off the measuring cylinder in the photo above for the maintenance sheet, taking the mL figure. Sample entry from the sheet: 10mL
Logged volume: 8.8mL
